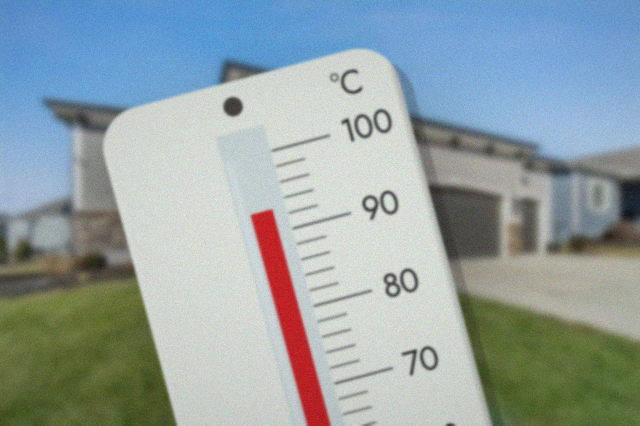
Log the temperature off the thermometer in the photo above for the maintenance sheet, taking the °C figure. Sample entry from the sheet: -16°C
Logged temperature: 93°C
